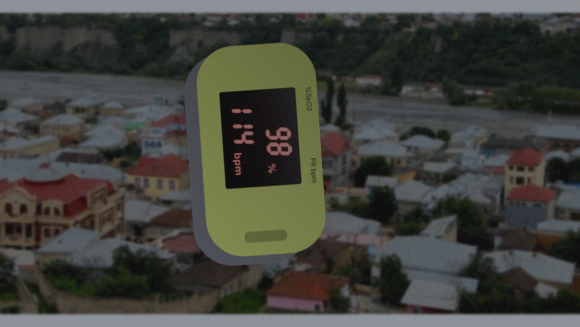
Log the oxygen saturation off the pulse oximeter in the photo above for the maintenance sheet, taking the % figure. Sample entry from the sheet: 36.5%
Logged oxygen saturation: 98%
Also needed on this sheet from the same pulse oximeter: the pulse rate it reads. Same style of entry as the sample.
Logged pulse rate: 114bpm
